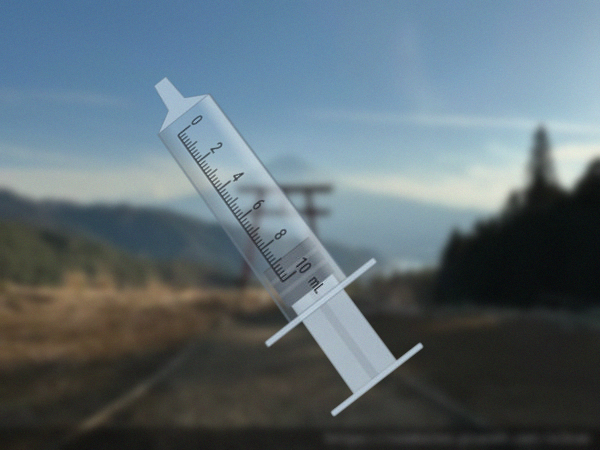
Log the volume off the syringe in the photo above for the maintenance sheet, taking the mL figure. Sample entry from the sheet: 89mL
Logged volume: 9mL
